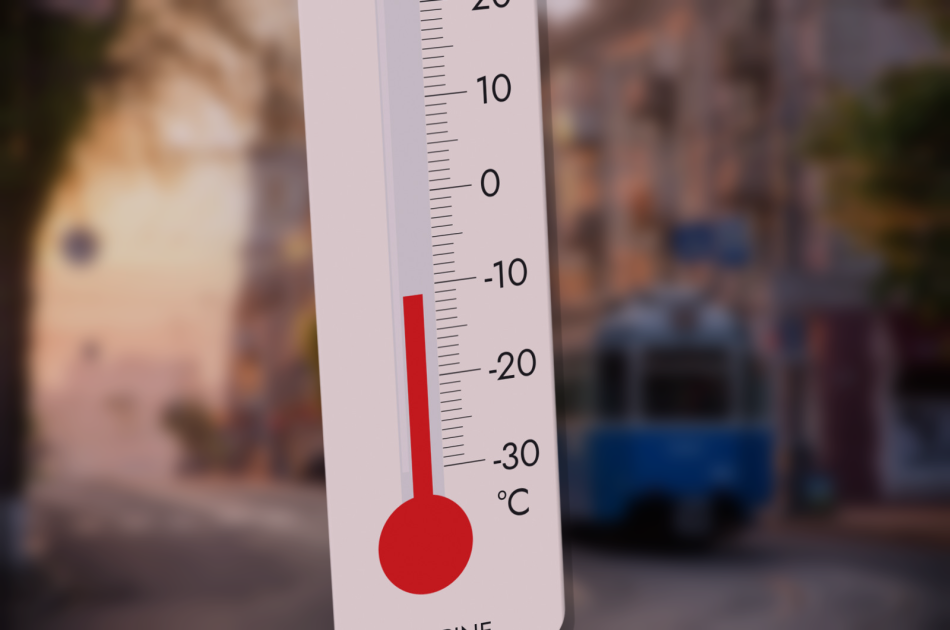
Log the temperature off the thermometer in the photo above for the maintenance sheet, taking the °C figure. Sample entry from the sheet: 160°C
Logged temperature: -11°C
